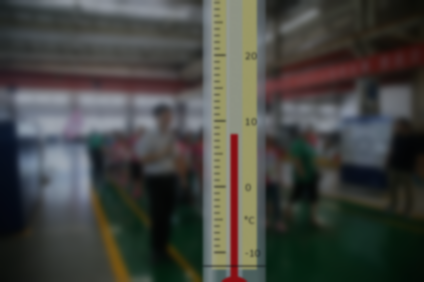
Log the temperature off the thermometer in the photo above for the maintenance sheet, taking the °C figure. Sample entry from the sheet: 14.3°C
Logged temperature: 8°C
